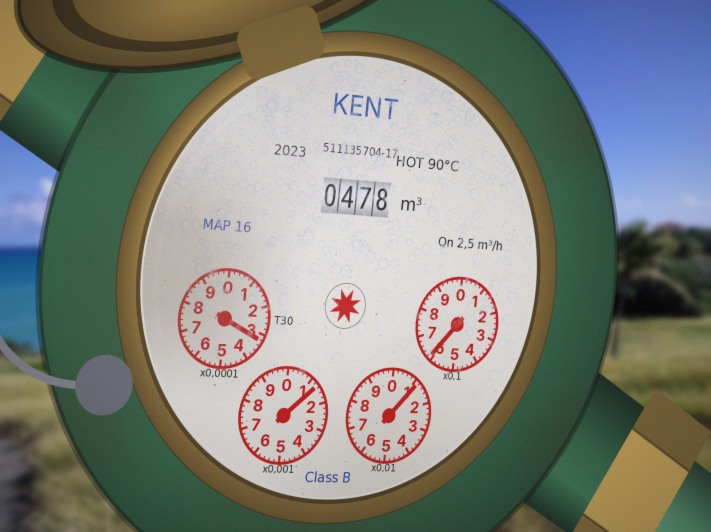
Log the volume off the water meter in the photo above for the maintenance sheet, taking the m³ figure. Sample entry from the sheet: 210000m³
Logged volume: 478.6113m³
